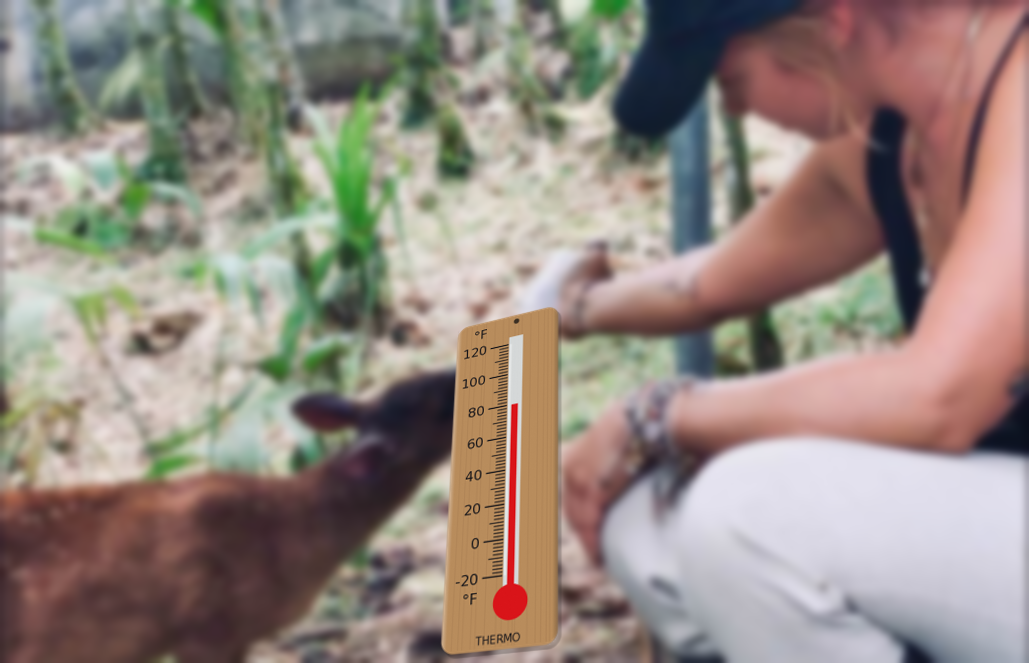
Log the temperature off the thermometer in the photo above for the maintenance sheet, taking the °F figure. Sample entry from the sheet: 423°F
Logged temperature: 80°F
